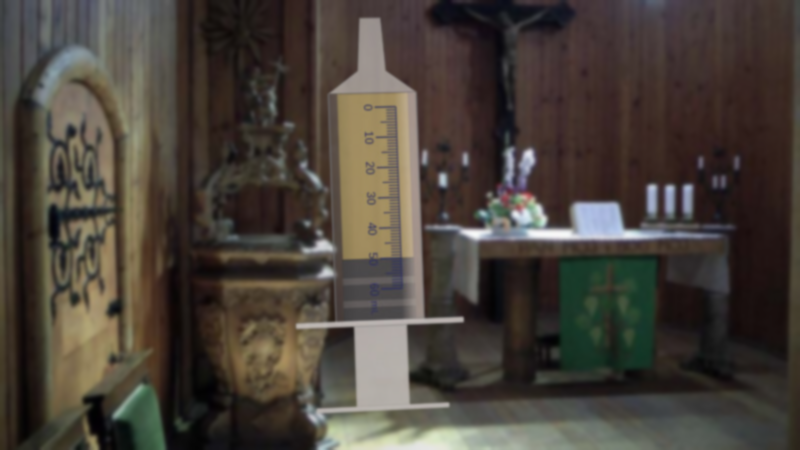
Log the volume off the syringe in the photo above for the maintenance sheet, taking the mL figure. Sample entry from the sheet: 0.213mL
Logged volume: 50mL
